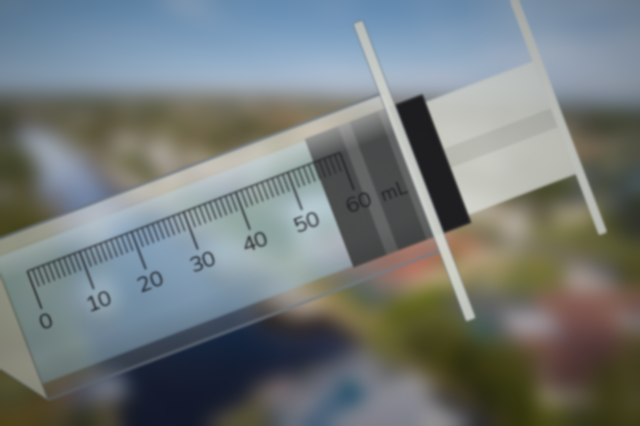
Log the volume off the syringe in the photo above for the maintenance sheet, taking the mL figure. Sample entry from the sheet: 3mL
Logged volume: 55mL
